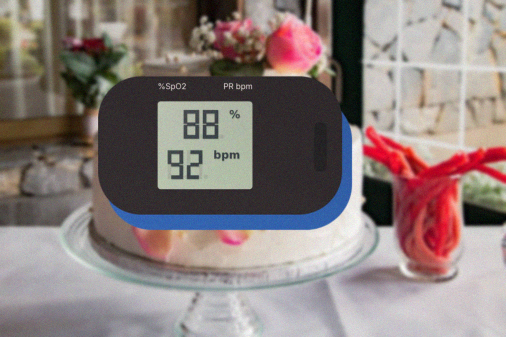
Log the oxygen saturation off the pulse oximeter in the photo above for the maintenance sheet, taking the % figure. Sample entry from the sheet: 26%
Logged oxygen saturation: 88%
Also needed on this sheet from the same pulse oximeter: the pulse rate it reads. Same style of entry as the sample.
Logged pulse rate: 92bpm
